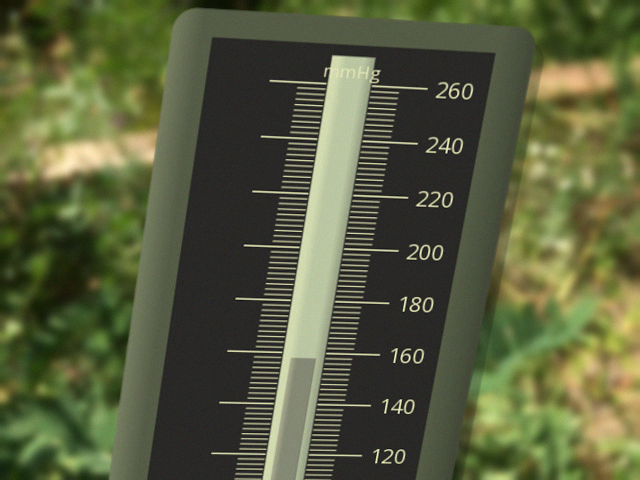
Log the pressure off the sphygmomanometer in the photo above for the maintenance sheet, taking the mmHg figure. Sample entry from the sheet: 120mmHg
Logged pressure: 158mmHg
